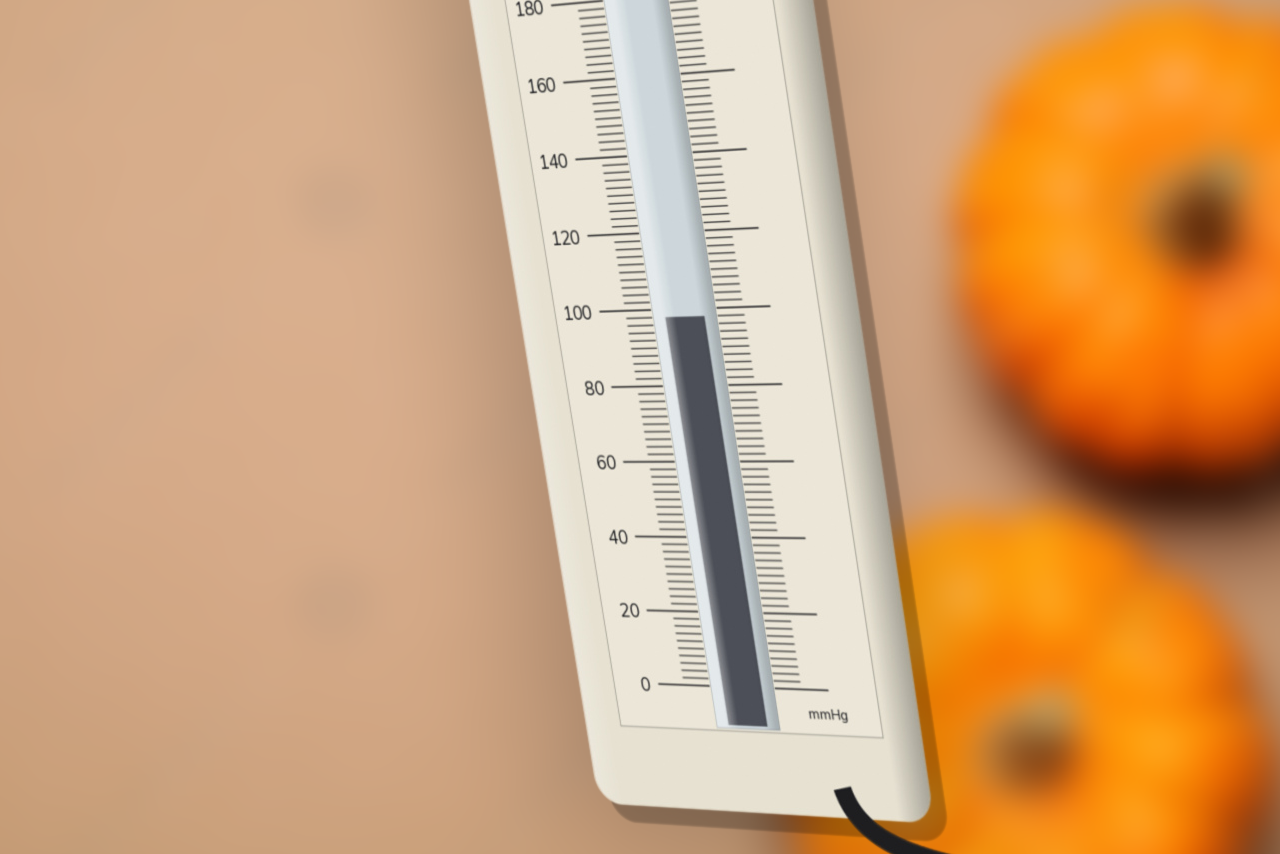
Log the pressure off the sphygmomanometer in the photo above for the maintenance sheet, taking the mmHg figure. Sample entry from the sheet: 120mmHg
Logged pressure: 98mmHg
